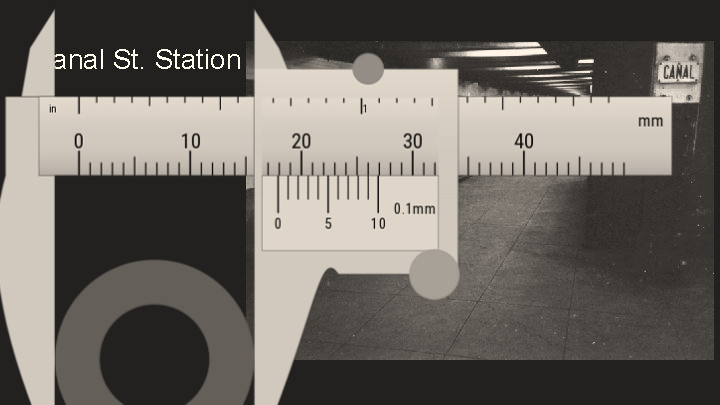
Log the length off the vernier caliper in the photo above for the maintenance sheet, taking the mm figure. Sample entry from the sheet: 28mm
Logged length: 17.9mm
